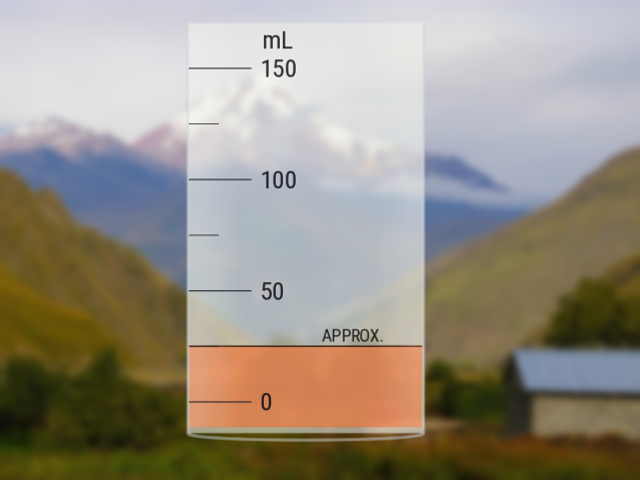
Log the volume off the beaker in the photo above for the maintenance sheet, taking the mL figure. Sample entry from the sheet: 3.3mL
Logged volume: 25mL
